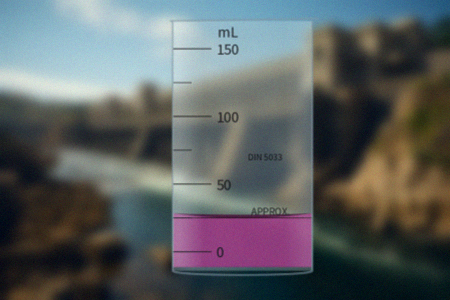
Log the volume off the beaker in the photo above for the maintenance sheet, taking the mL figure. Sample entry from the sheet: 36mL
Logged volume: 25mL
